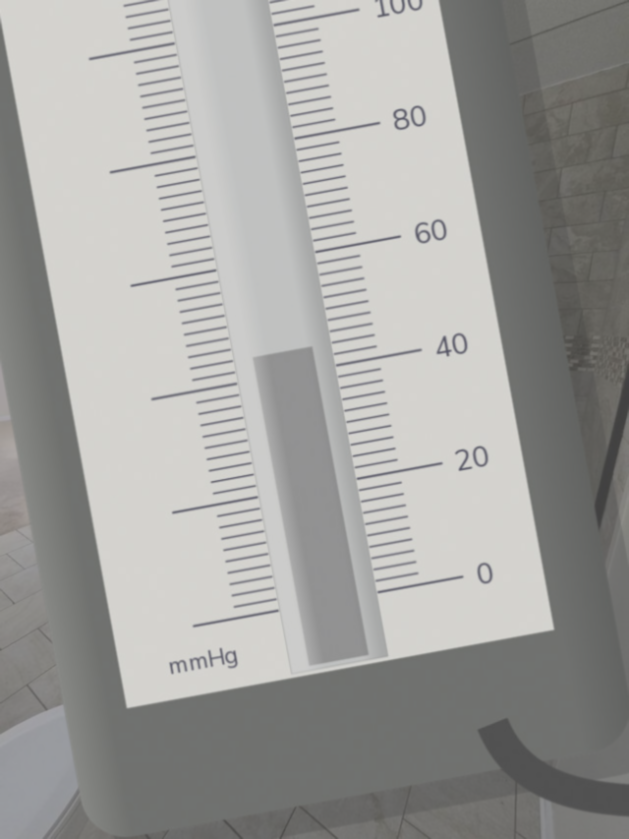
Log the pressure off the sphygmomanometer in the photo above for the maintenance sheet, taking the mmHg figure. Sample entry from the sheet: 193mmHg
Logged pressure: 44mmHg
